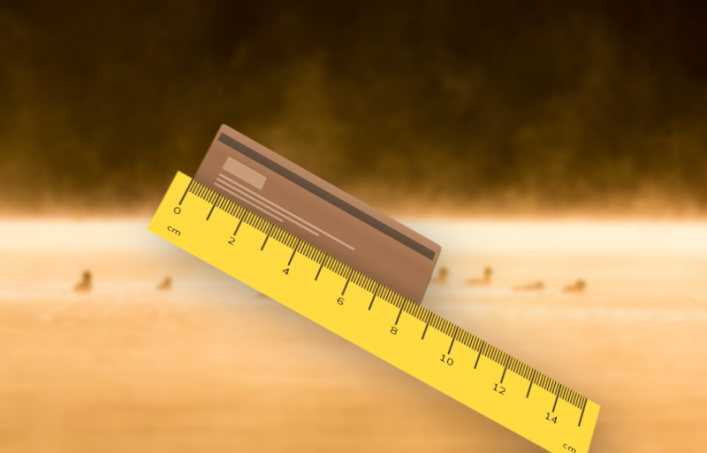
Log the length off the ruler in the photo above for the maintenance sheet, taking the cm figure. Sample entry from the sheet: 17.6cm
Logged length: 8.5cm
